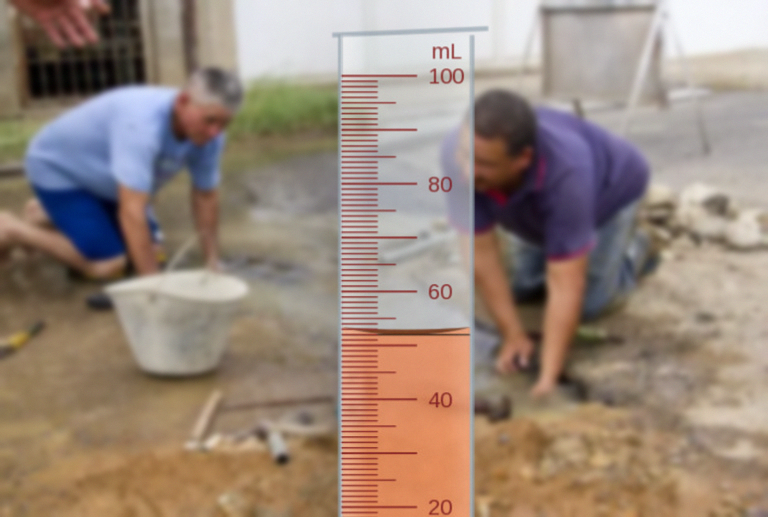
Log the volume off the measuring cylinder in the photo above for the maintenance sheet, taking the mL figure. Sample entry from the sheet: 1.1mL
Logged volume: 52mL
